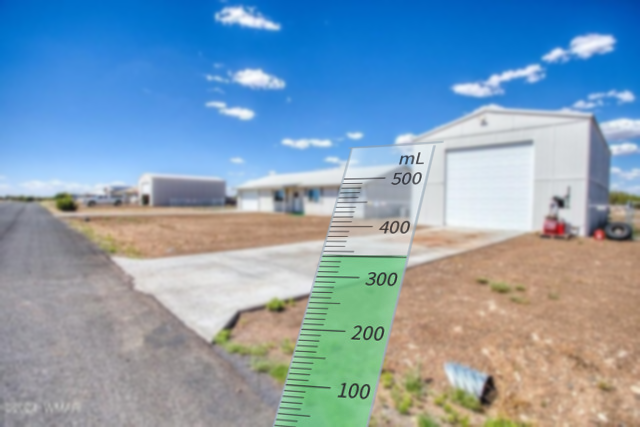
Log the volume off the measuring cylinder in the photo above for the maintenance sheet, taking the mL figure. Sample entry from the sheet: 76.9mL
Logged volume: 340mL
